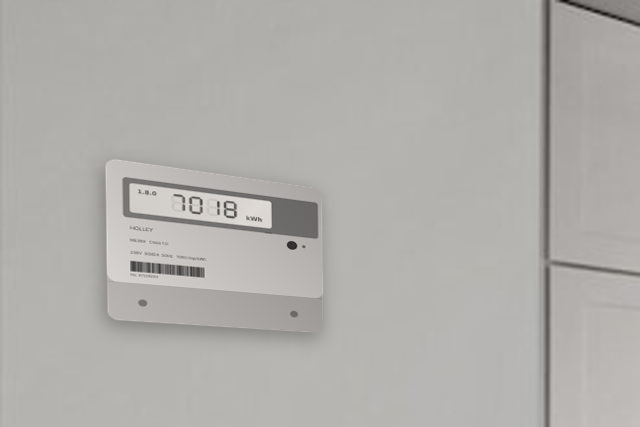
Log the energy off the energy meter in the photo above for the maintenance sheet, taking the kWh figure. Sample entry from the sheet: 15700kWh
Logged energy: 7018kWh
